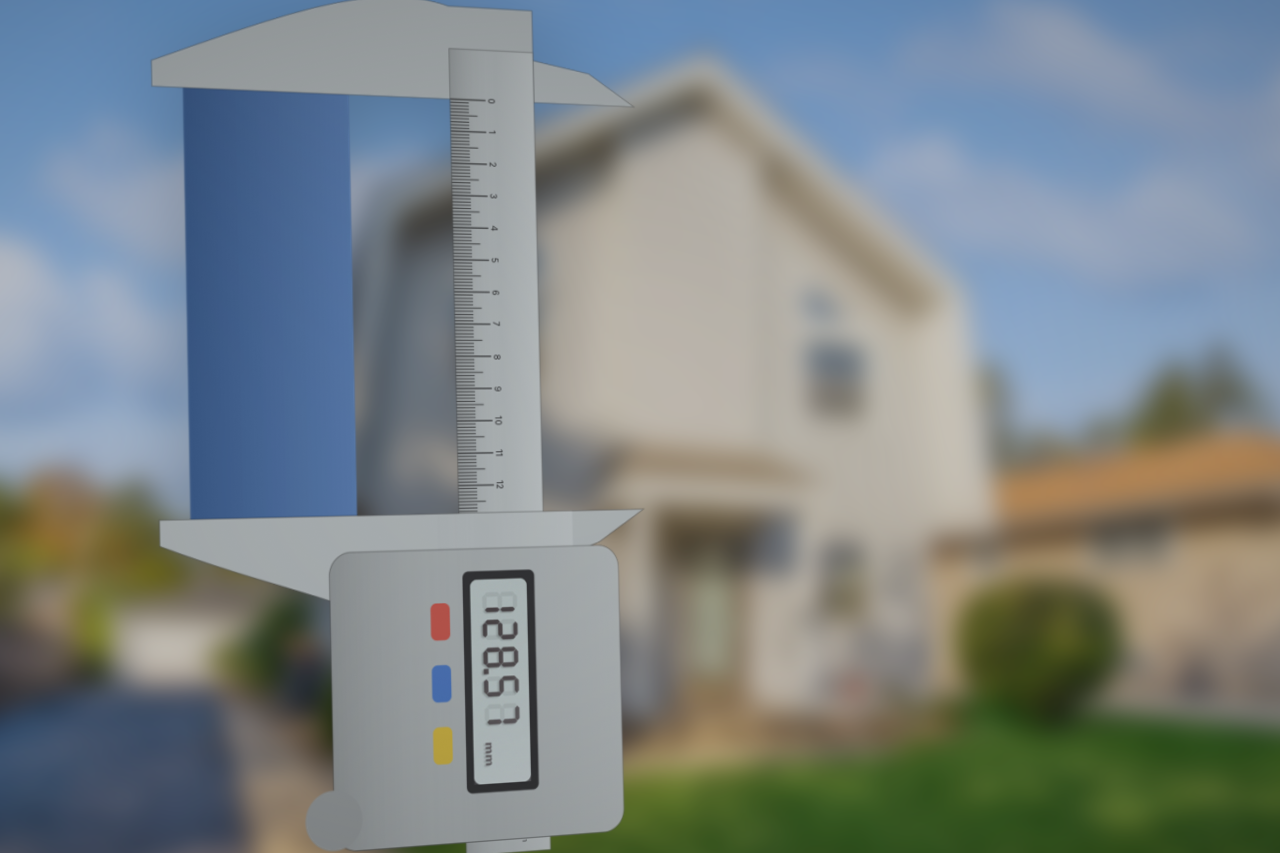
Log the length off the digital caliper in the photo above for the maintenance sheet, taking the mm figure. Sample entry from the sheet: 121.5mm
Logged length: 128.57mm
